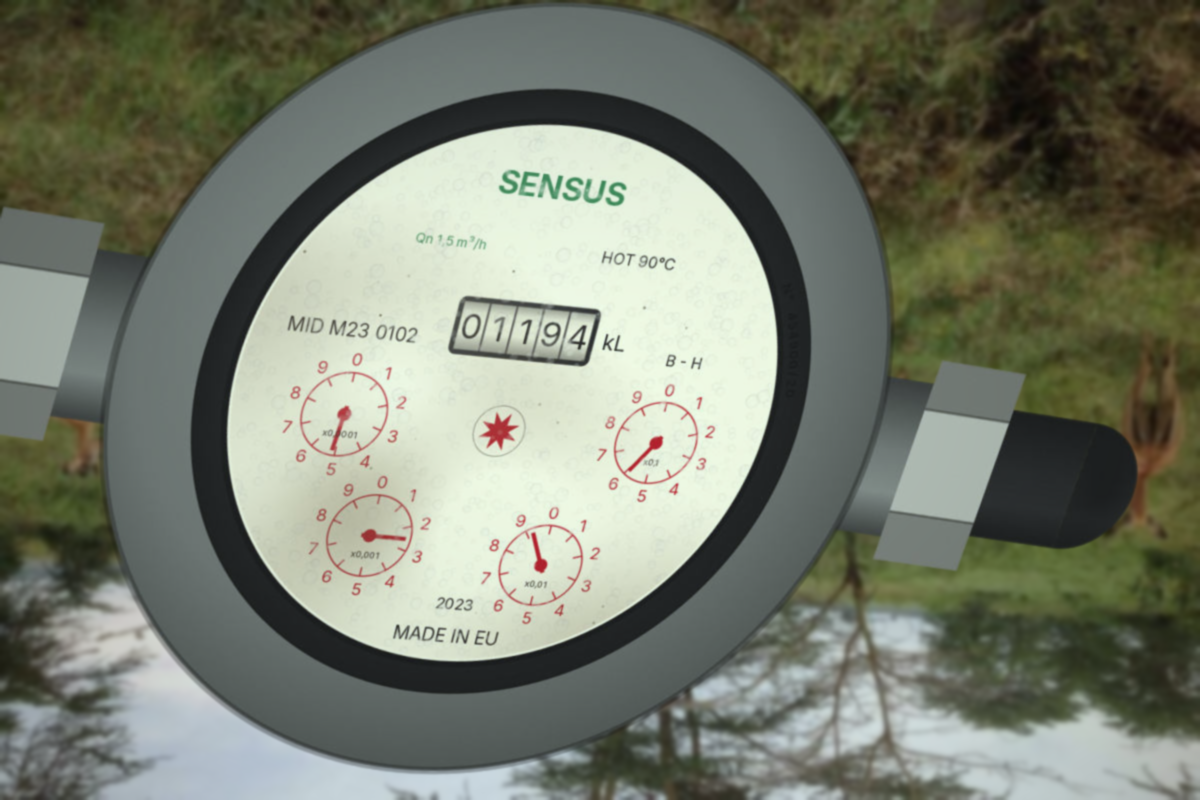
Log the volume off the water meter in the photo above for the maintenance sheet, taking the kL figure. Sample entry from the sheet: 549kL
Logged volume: 1194.5925kL
